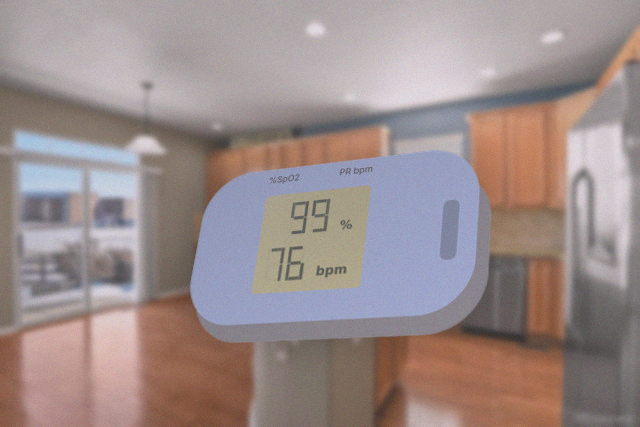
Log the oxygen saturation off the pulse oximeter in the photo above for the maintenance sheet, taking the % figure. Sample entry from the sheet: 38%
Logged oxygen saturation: 99%
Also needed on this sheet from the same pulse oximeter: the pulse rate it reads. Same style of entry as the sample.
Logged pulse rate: 76bpm
